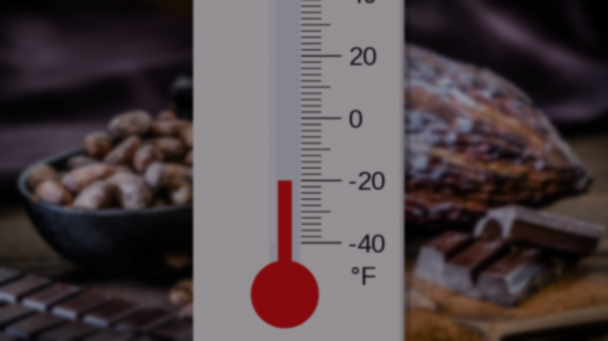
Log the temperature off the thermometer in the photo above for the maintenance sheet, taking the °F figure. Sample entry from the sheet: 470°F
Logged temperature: -20°F
